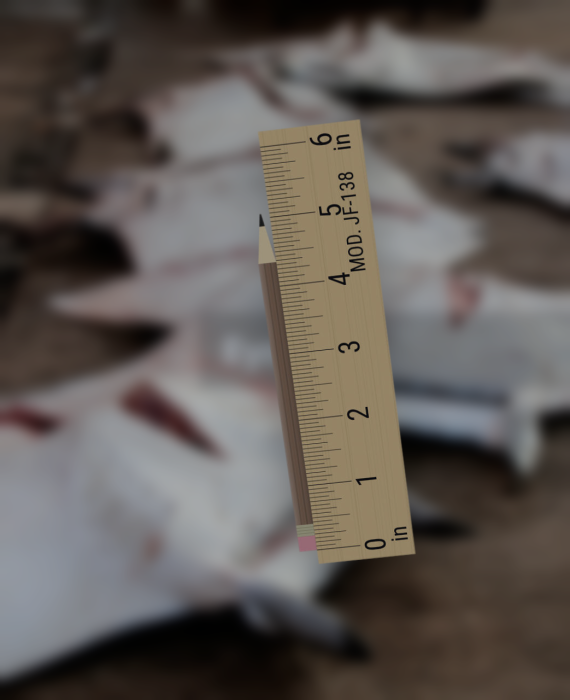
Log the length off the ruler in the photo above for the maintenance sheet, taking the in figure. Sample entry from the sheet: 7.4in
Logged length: 5.0625in
